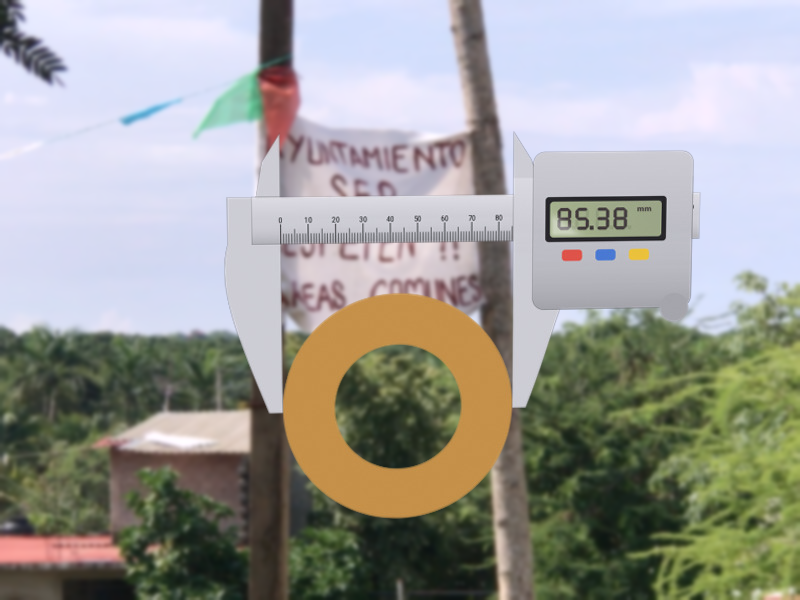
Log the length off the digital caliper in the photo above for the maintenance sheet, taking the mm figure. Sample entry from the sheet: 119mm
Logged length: 85.38mm
